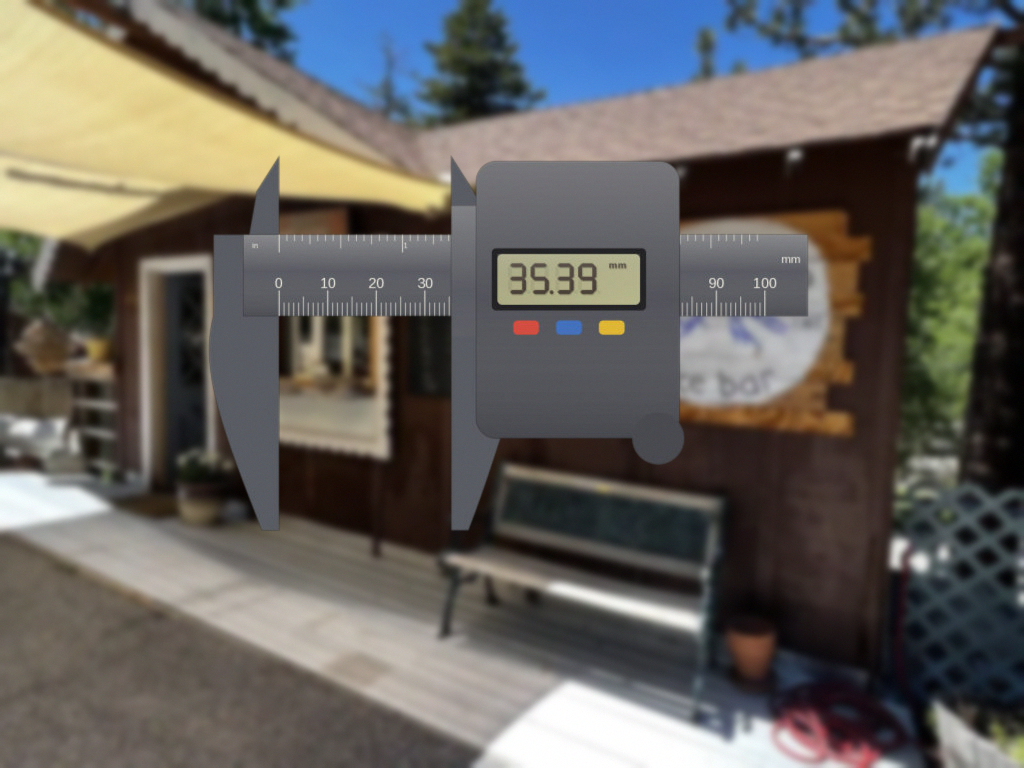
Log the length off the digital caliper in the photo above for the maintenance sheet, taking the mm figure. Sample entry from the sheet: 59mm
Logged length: 35.39mm
